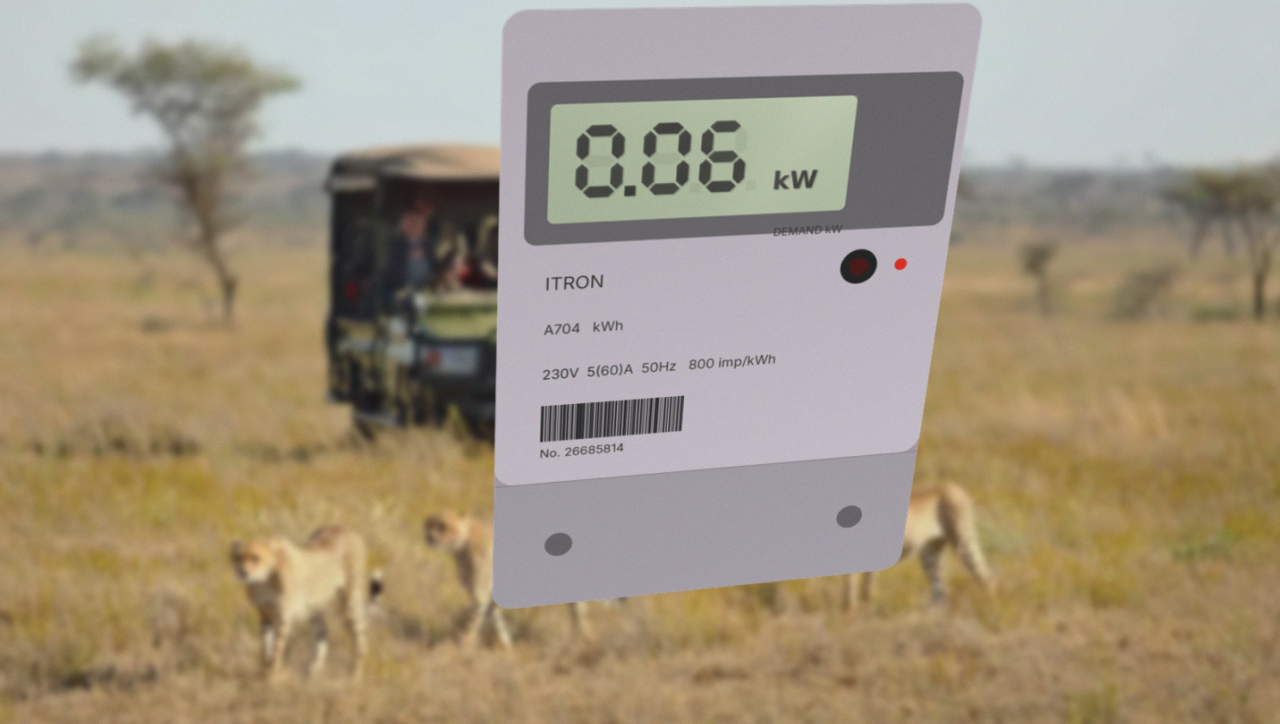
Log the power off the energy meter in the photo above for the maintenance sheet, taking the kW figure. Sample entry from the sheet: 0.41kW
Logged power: 0.06kW
